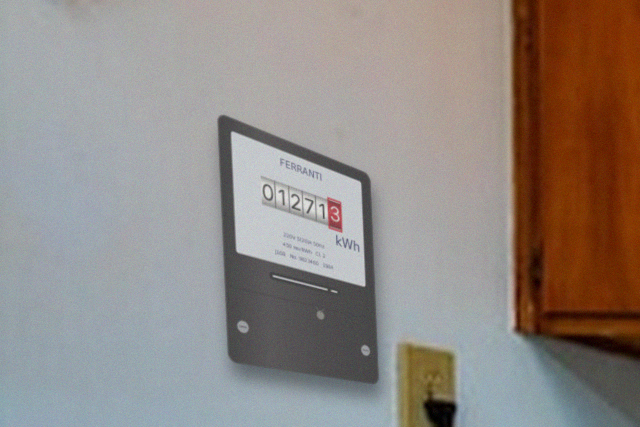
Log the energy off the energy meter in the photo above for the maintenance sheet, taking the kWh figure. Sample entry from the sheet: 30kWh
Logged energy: 1271.3kWh
